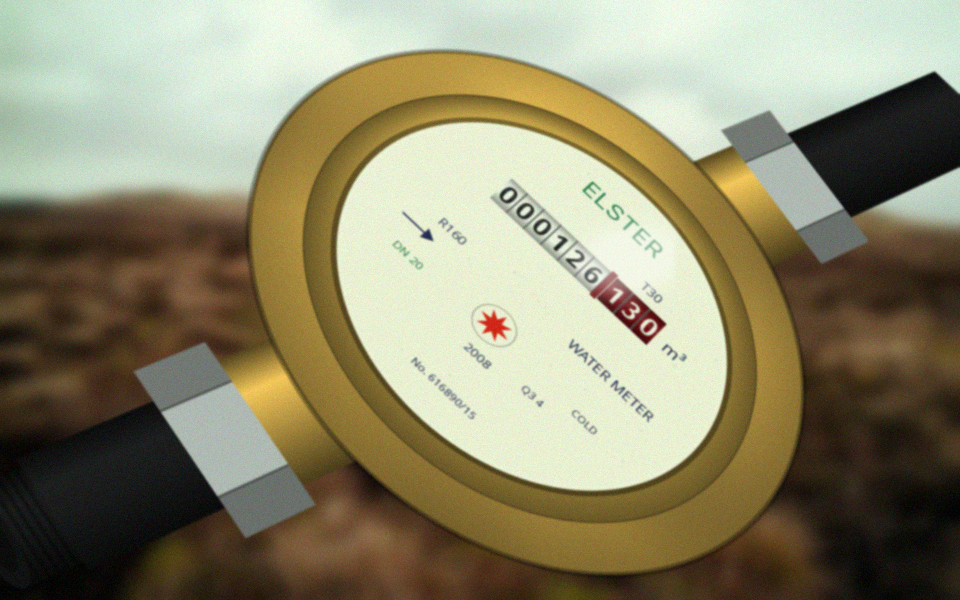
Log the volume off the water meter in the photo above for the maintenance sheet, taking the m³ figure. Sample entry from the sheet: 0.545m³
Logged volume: 126.130m³
